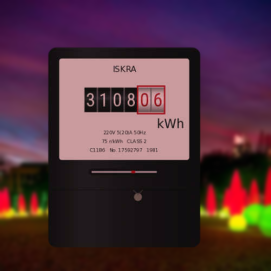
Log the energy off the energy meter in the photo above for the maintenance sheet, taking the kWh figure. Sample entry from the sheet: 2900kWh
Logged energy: 3108.06kWh
